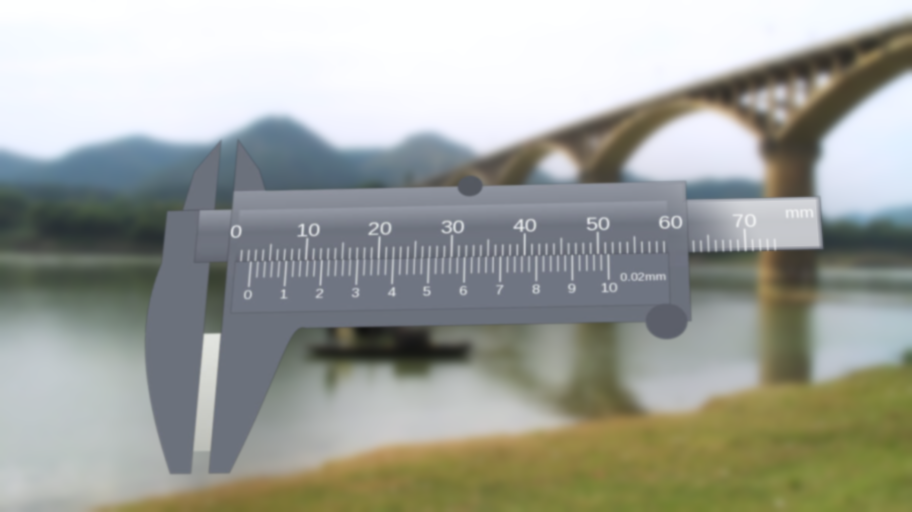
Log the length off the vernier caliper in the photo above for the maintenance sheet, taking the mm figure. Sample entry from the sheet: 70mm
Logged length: 2.4mm
